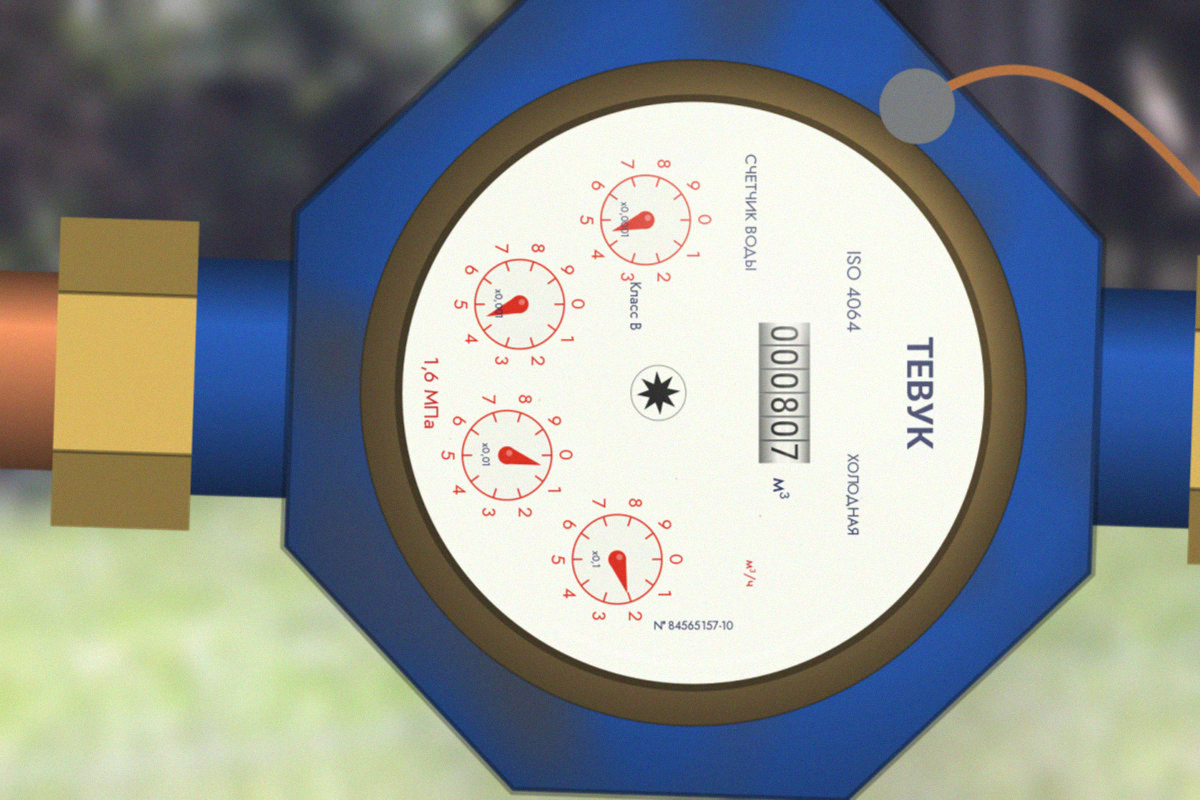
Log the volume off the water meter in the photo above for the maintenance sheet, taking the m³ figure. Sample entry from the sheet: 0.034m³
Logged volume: 807.2044m³
